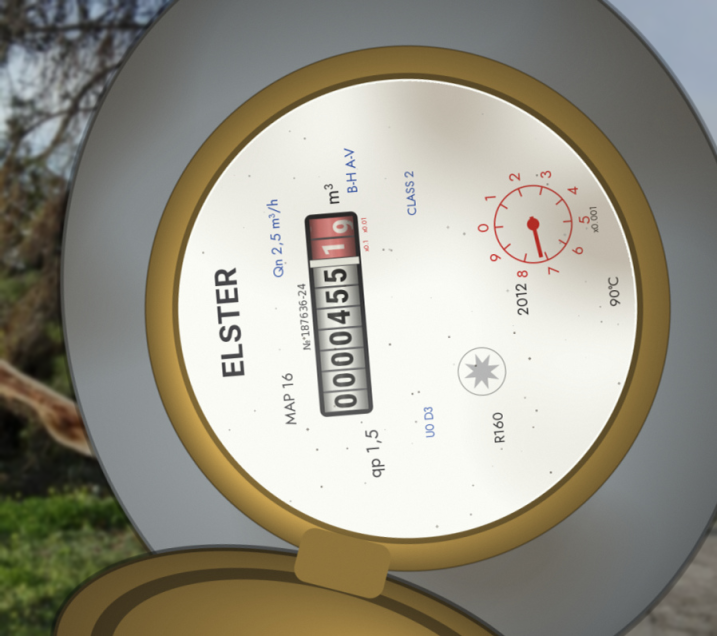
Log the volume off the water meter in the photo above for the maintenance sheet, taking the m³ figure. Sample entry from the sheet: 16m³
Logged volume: 455.187m³
